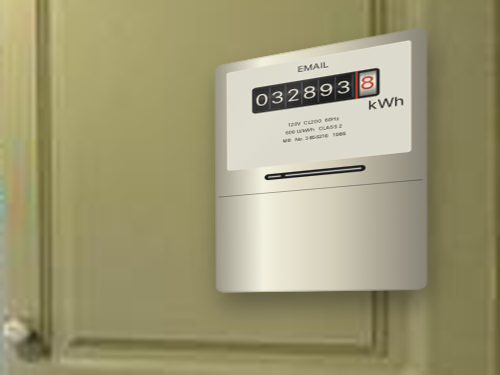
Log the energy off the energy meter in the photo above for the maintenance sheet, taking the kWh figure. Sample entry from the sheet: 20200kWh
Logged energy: 32893.8kWh
